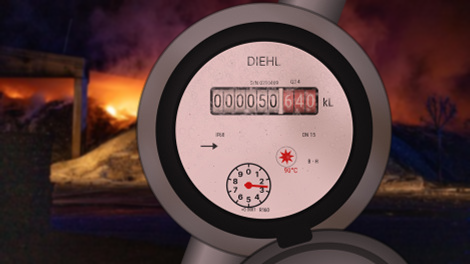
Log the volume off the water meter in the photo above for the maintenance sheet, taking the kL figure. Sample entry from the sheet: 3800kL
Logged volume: 50.6402kL
